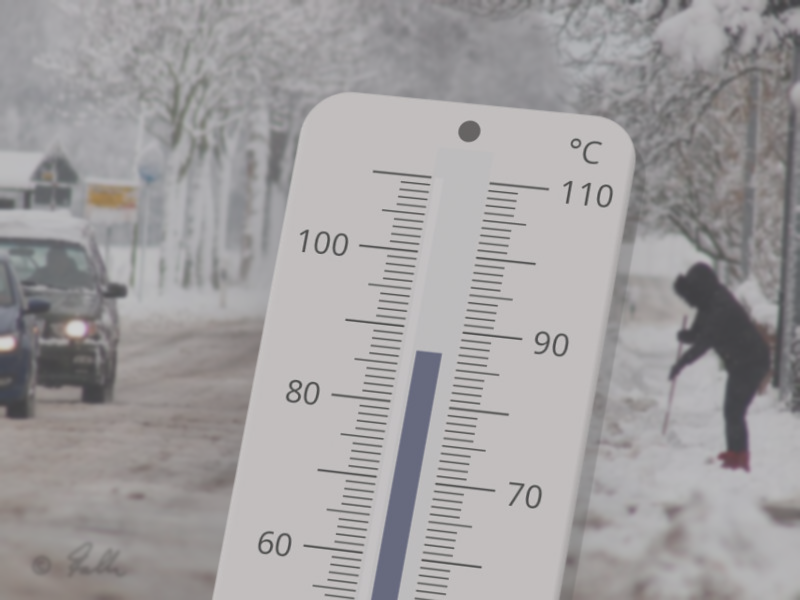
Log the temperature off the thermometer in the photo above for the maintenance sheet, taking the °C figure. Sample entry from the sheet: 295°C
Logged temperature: 87°C
